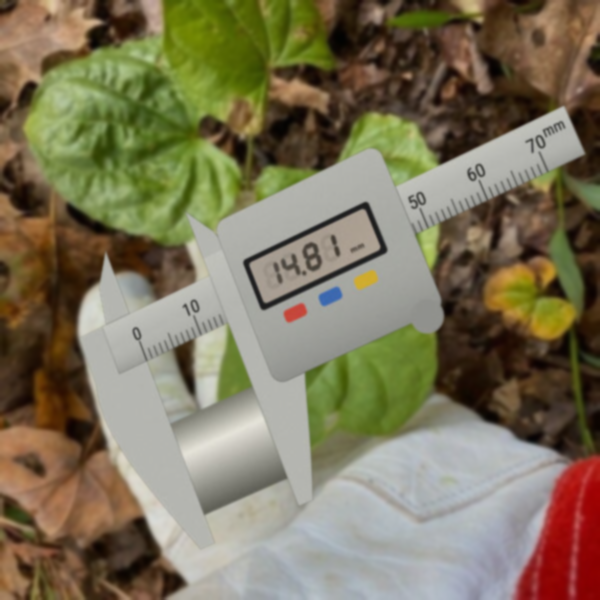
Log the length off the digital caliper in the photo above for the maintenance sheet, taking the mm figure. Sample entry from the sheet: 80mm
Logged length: 14.81mm
